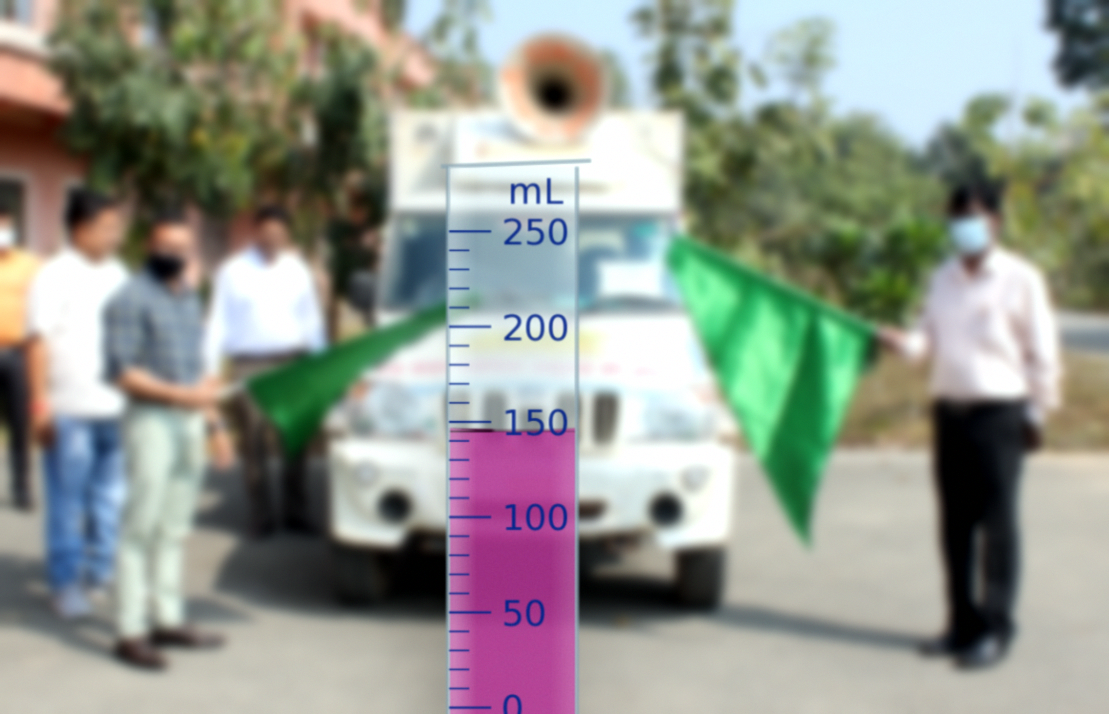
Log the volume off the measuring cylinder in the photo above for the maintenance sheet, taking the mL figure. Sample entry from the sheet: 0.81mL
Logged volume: 145mL
